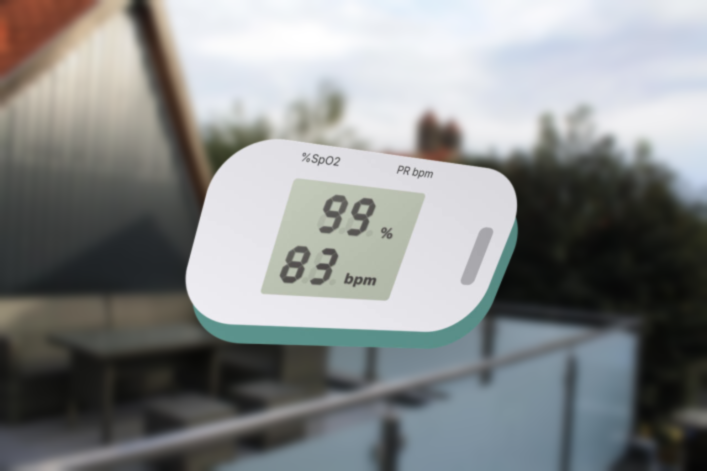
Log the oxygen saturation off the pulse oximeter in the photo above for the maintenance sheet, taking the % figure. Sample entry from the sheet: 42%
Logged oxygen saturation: 99%
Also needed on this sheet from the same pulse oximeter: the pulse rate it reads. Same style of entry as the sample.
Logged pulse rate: 83bpm
